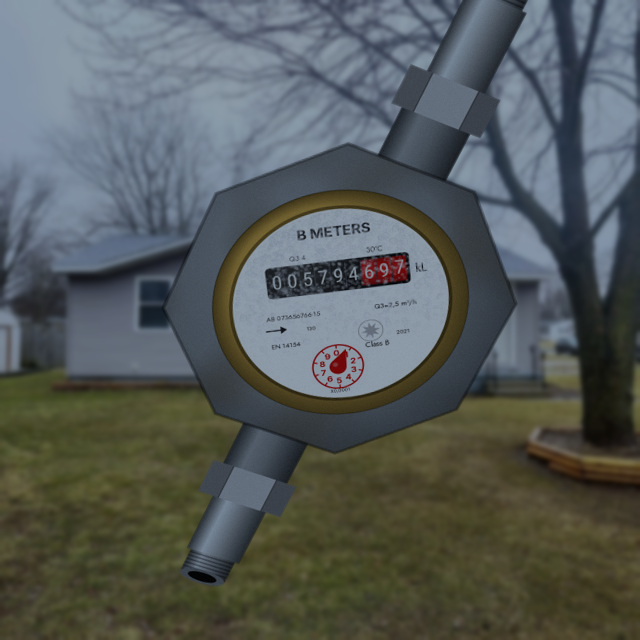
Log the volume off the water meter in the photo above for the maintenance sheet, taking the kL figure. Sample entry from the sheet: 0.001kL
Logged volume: 5794.6970kL
